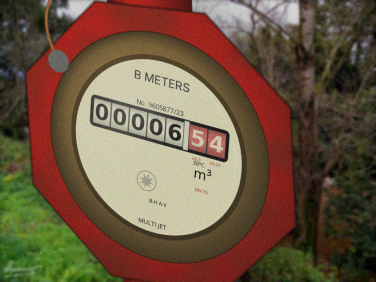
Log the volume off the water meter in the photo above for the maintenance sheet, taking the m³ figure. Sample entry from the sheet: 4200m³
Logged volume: 6.54m³
